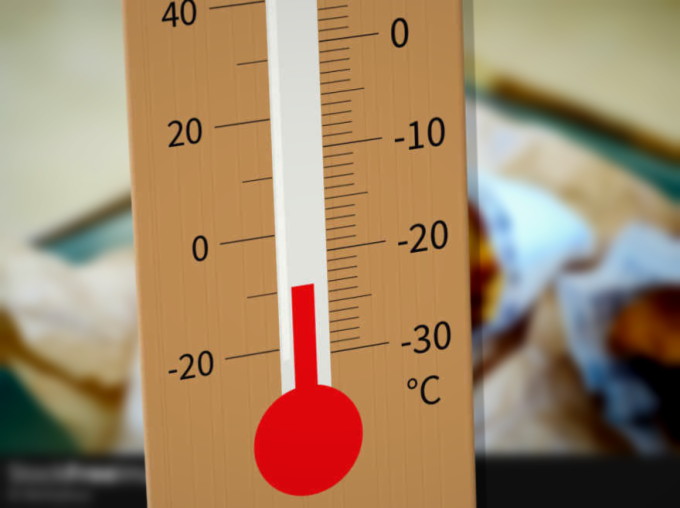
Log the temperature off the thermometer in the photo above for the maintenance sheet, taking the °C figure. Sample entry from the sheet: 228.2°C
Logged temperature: -23°C
